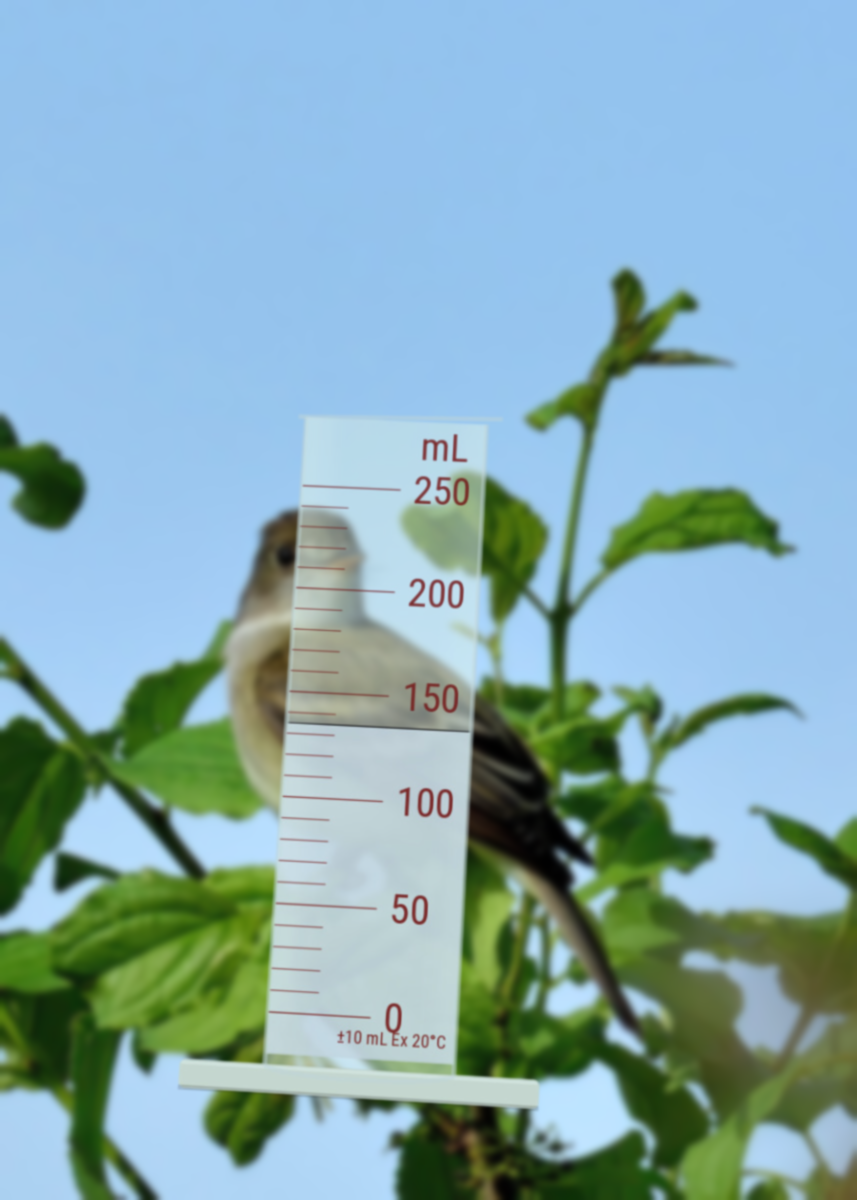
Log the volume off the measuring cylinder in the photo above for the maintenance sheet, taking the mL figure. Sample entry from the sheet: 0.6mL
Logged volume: 135mL
